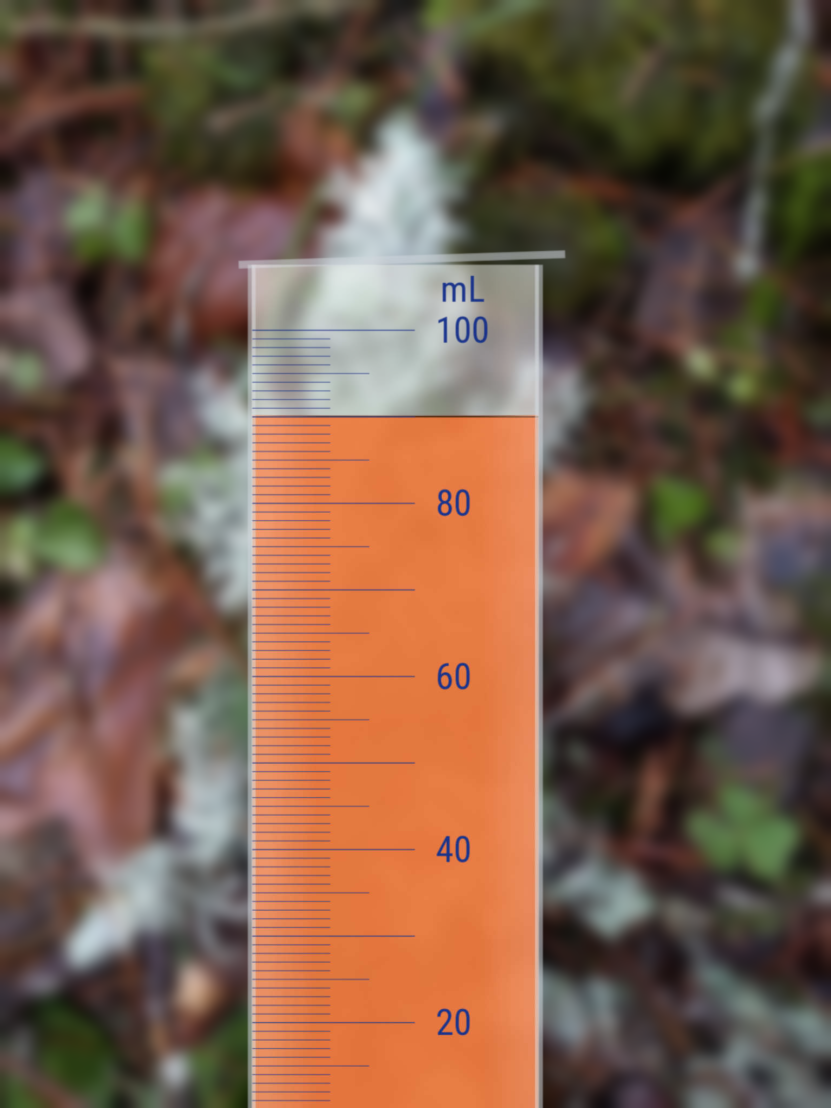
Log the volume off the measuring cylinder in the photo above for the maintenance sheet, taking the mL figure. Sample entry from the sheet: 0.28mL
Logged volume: 90mL
